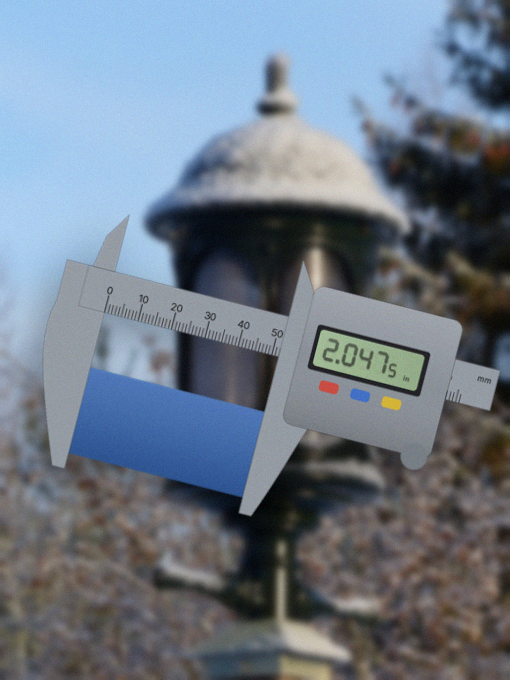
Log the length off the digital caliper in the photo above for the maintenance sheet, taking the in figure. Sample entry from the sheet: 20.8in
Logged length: 2.0475in
